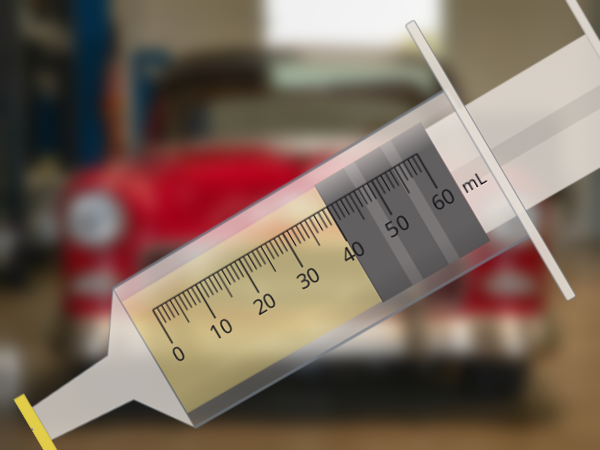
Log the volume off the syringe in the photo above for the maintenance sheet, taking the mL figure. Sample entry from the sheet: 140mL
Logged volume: 40mL
